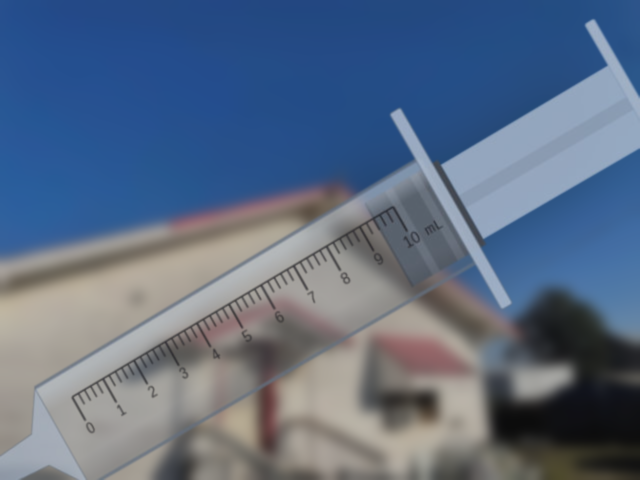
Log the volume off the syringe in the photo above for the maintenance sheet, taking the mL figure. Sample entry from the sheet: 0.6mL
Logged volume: 9.4mL
